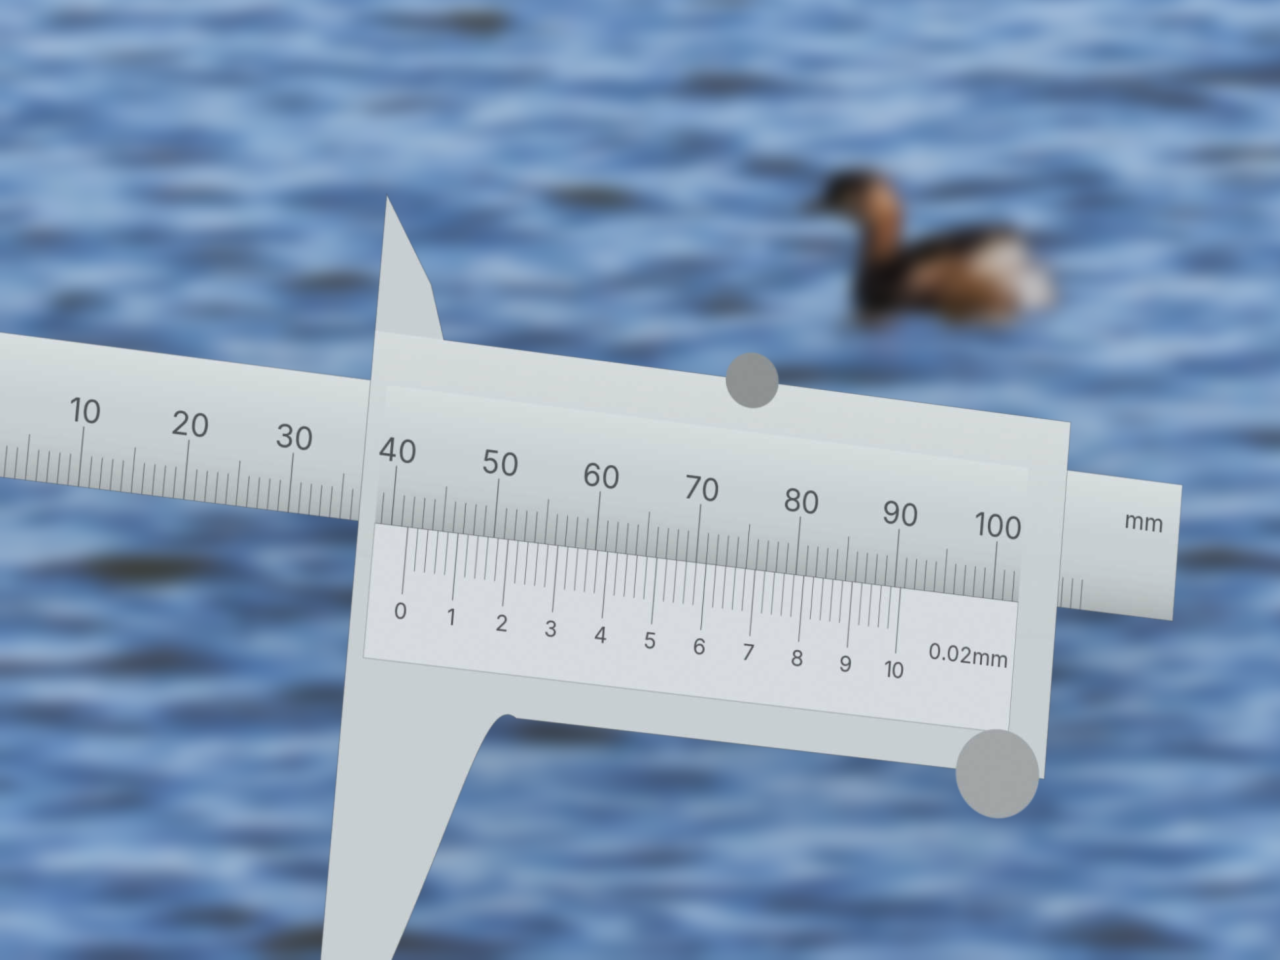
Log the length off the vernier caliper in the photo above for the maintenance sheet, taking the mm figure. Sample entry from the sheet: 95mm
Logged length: 41.6mm
